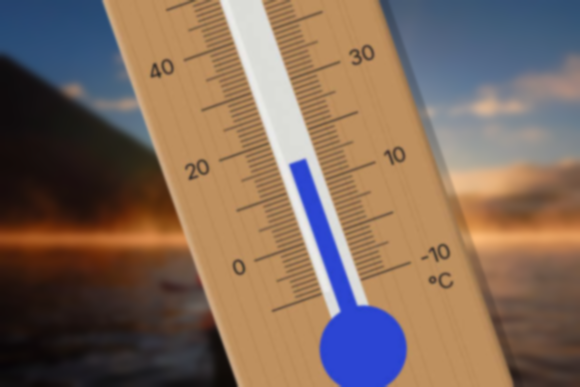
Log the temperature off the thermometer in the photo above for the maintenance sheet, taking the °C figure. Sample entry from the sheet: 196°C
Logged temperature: 15°C
